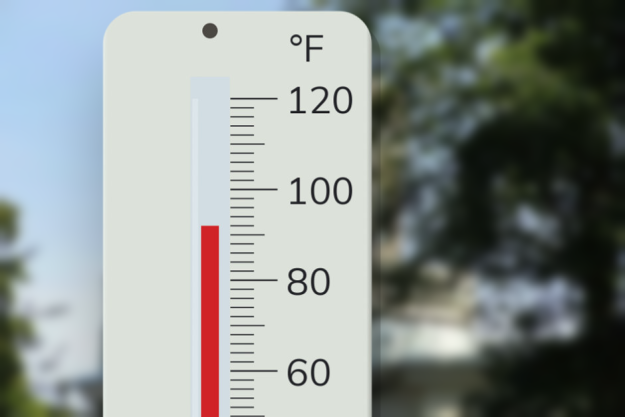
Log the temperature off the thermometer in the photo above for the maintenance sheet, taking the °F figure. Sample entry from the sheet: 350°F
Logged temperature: 92°F
